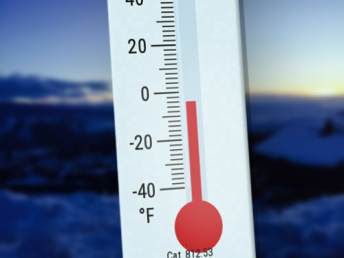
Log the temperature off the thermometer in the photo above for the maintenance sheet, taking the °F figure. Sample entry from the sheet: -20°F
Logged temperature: -4°F
